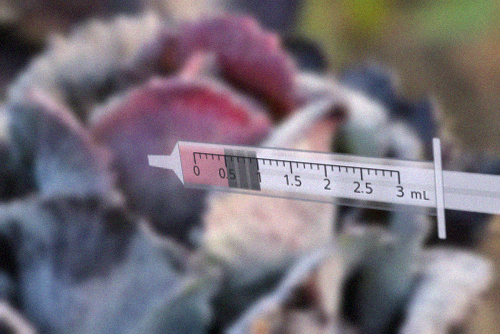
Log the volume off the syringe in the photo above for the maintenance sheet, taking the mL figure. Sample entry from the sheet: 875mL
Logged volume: 0.5mL
